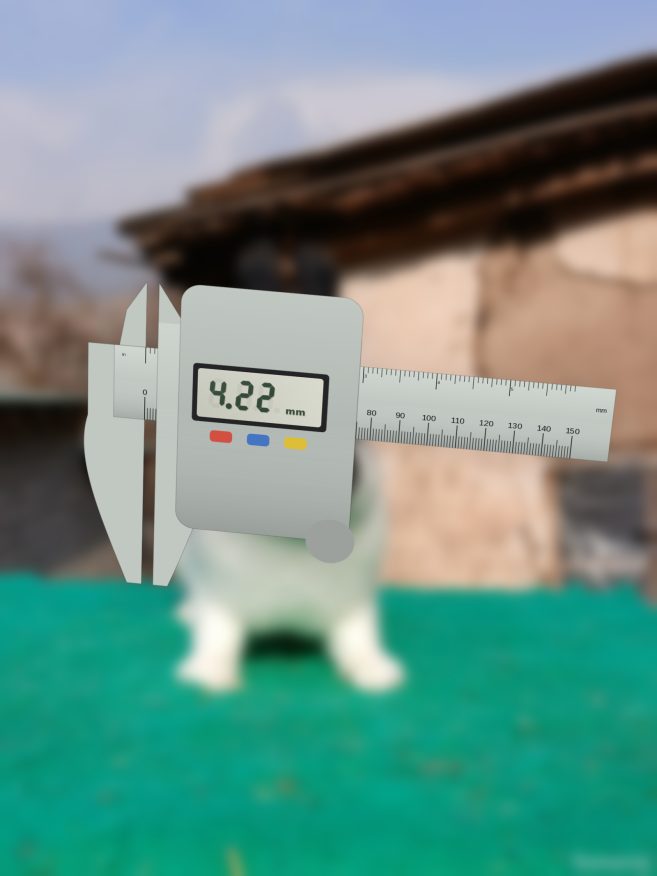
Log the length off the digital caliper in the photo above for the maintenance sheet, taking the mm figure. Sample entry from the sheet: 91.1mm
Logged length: 4.22mm
